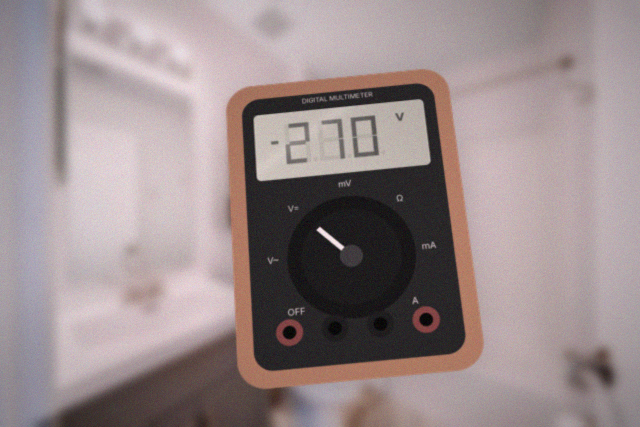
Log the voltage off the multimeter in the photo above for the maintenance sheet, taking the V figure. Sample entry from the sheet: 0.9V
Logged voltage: -270V
